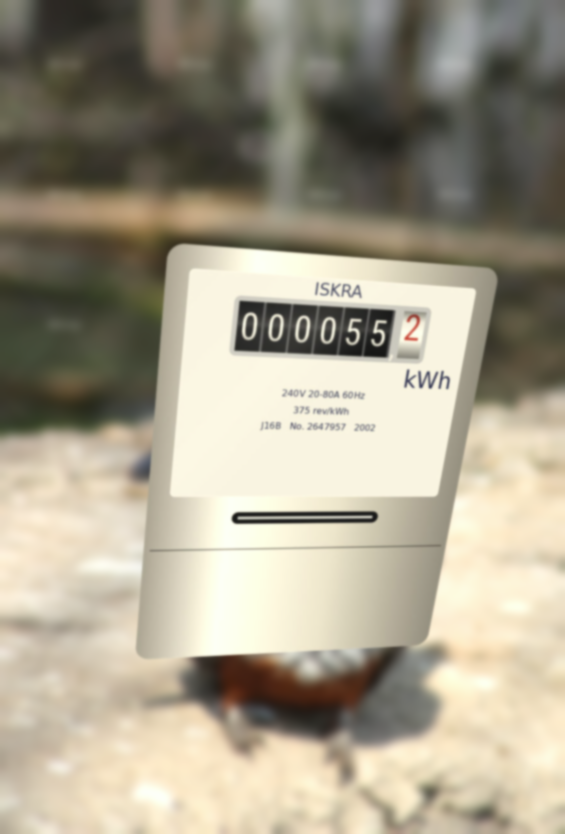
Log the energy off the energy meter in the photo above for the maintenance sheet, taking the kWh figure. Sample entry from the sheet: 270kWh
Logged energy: 55.2kWh
